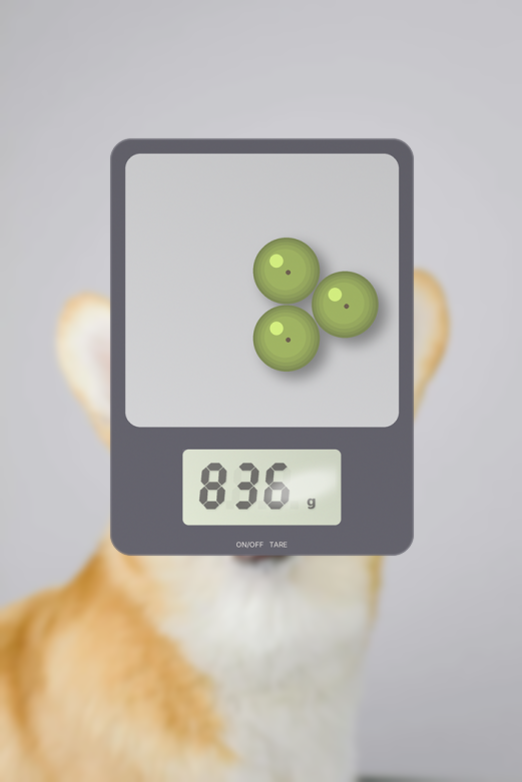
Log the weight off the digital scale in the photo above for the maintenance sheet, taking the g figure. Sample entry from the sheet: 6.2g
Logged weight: 836g
